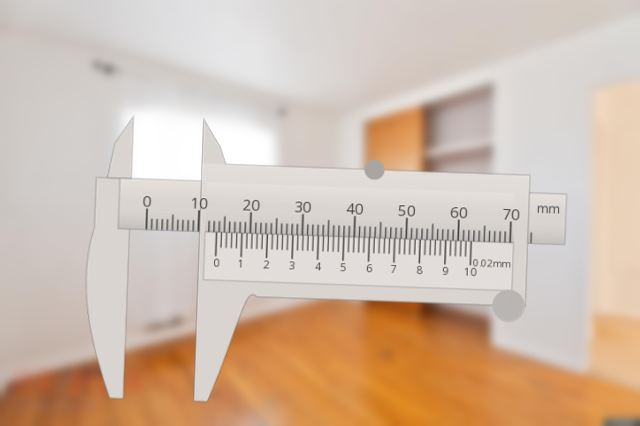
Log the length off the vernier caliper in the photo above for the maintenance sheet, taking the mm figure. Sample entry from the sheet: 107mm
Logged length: 13.5mm
